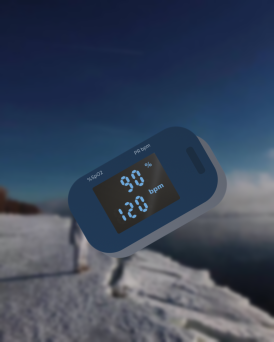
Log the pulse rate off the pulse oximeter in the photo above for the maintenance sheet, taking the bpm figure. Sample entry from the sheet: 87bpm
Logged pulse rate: 120bpm
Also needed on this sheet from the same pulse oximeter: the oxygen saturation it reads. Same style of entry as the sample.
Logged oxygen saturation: 90%
